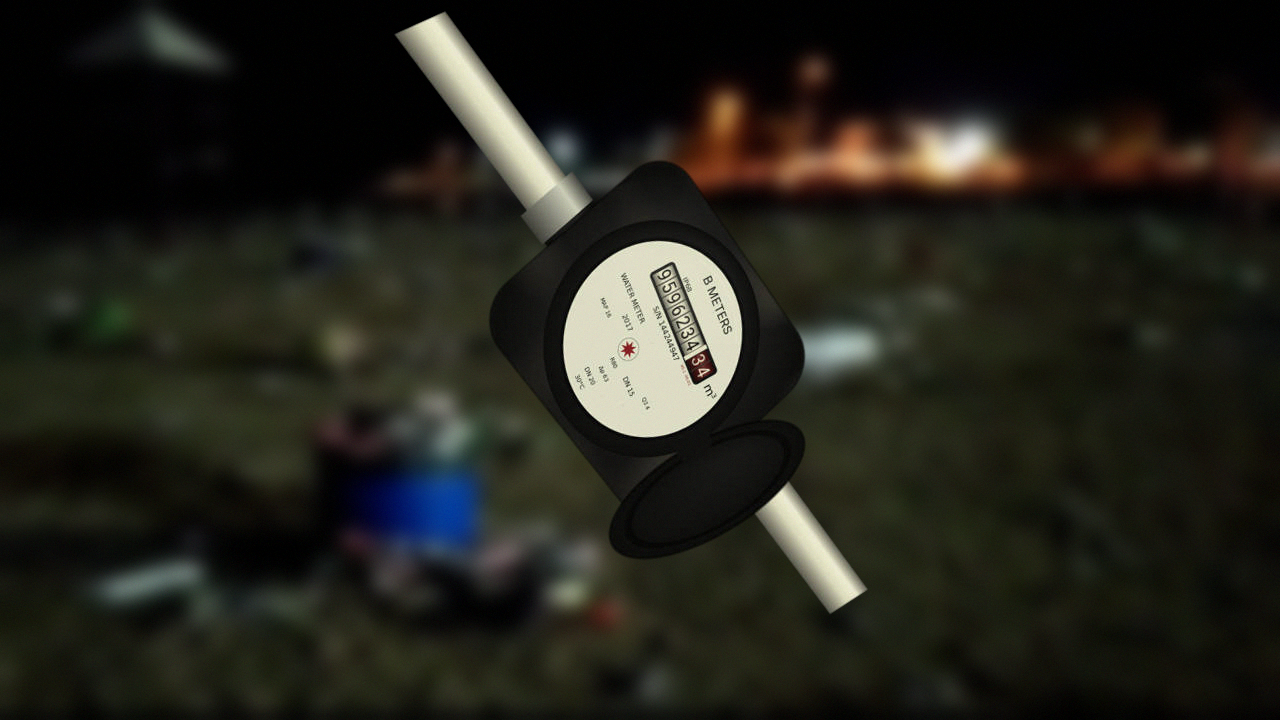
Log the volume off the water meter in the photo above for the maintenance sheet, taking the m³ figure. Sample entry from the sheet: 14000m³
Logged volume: 9596234.34m³
